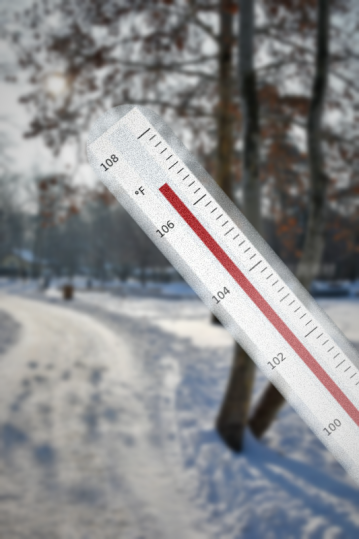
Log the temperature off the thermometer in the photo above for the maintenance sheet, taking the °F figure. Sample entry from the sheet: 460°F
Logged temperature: 106.8°F
